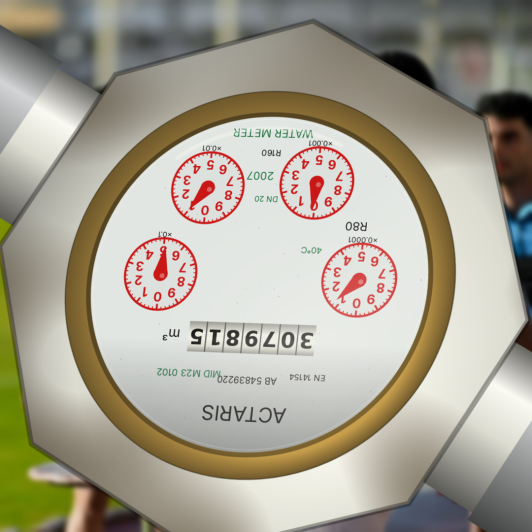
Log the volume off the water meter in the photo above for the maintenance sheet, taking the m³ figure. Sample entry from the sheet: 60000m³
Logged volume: 3079815.5101m³
